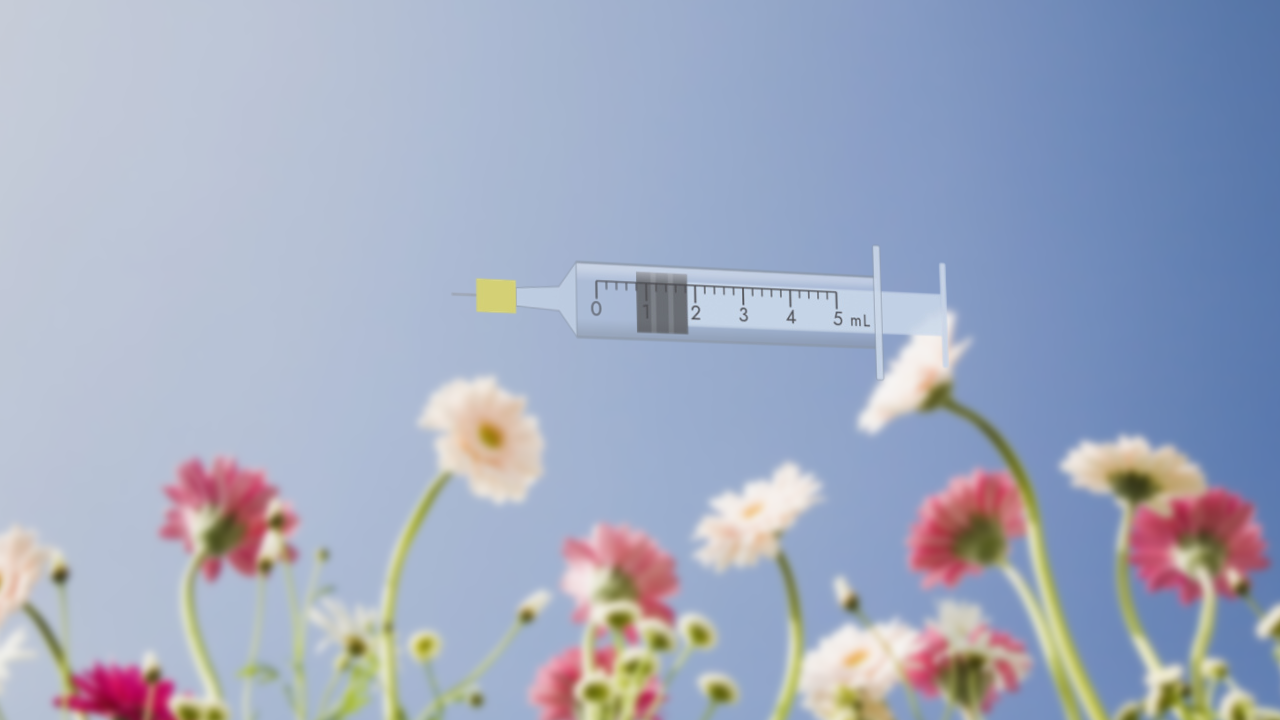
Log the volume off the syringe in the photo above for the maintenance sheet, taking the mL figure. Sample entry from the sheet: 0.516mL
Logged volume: 0.8mL
